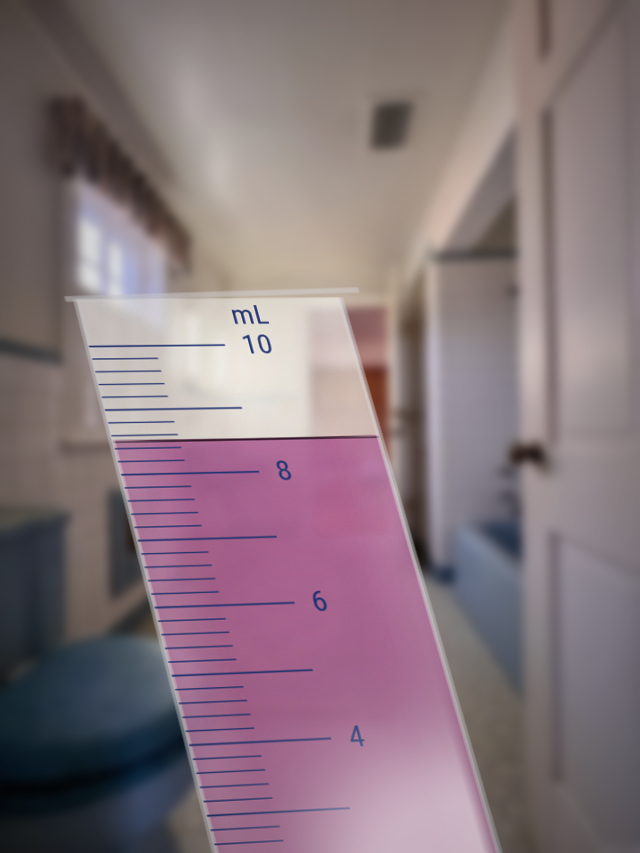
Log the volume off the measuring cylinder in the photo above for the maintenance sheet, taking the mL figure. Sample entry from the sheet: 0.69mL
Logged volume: 8.5mL
